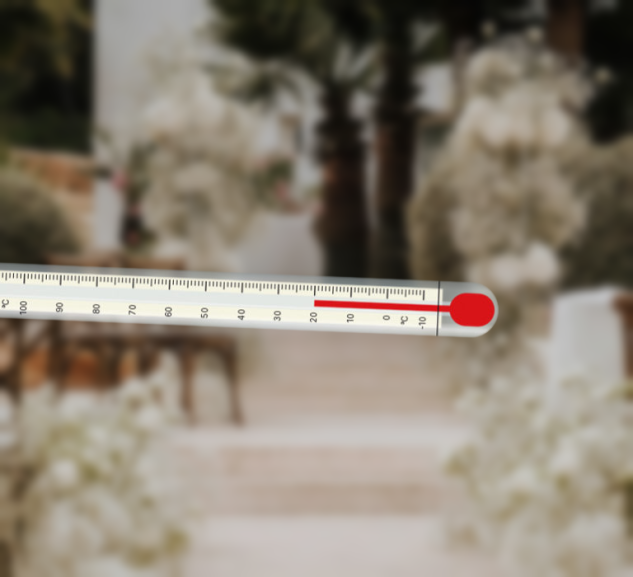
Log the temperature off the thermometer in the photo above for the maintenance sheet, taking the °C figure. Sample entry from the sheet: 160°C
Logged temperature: 20°C
